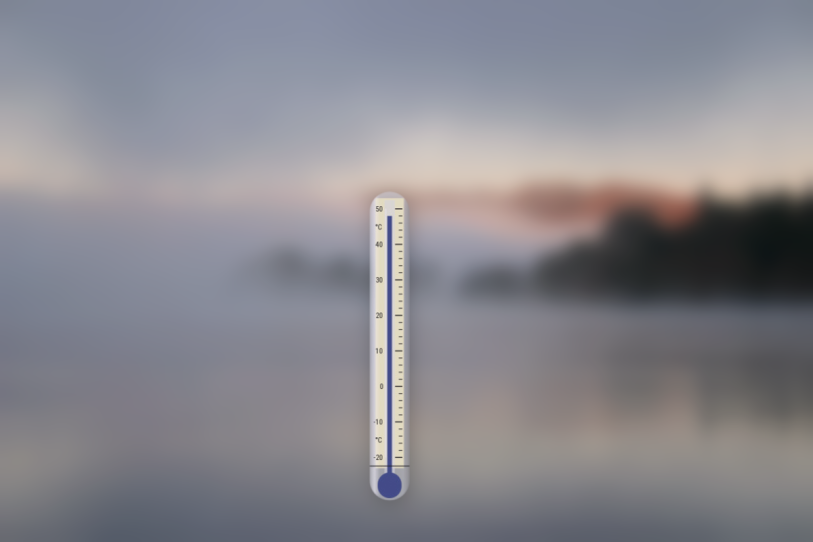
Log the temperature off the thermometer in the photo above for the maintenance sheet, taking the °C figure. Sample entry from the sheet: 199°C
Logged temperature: 48°C
